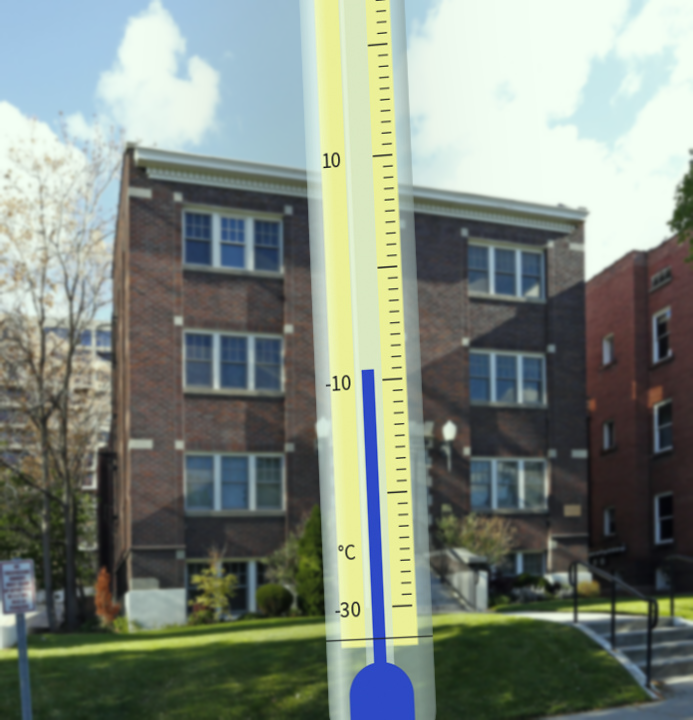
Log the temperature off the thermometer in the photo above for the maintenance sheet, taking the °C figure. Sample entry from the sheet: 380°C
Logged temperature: -9°C
